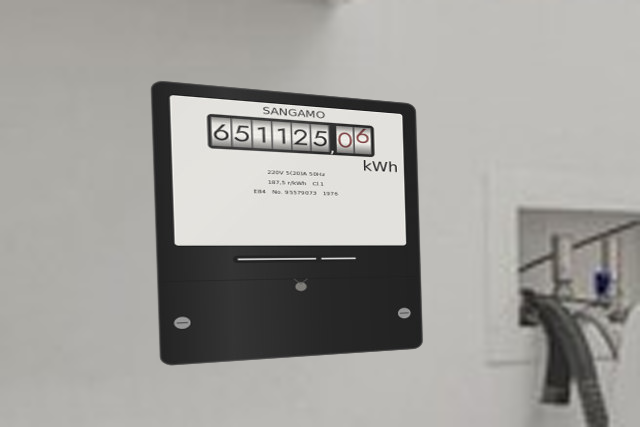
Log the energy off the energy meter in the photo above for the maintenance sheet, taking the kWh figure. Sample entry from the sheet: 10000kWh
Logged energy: 651125.06kWh
